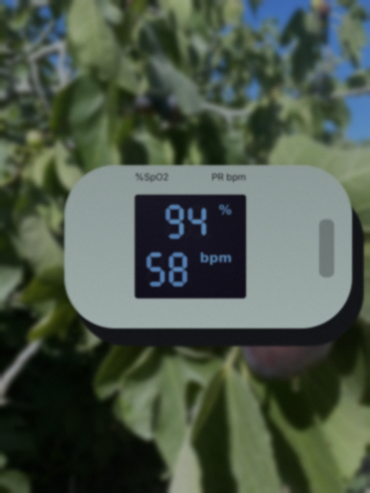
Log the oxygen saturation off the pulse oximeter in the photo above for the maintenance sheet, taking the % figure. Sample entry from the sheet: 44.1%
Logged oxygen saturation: 94%
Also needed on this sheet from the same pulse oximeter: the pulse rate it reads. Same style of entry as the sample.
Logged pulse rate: 58bpm
